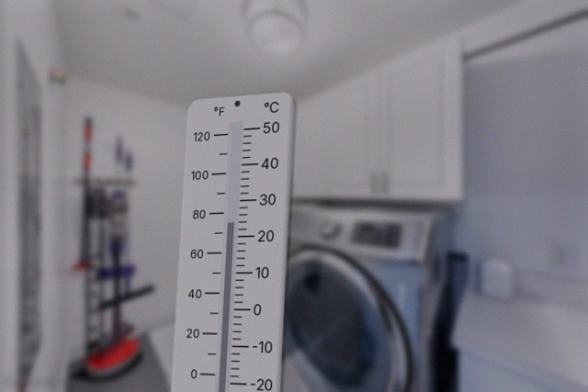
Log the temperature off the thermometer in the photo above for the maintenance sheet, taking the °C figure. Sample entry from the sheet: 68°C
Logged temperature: 24°C
